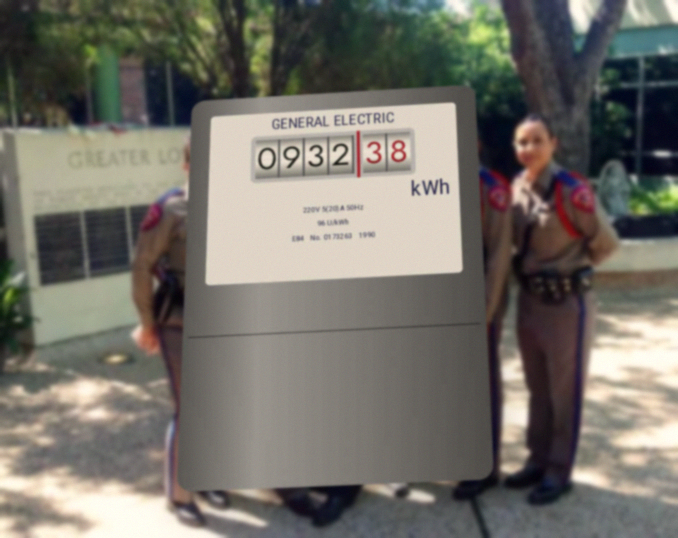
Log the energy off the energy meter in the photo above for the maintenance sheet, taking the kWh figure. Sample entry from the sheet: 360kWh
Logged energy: 932.38kWh
